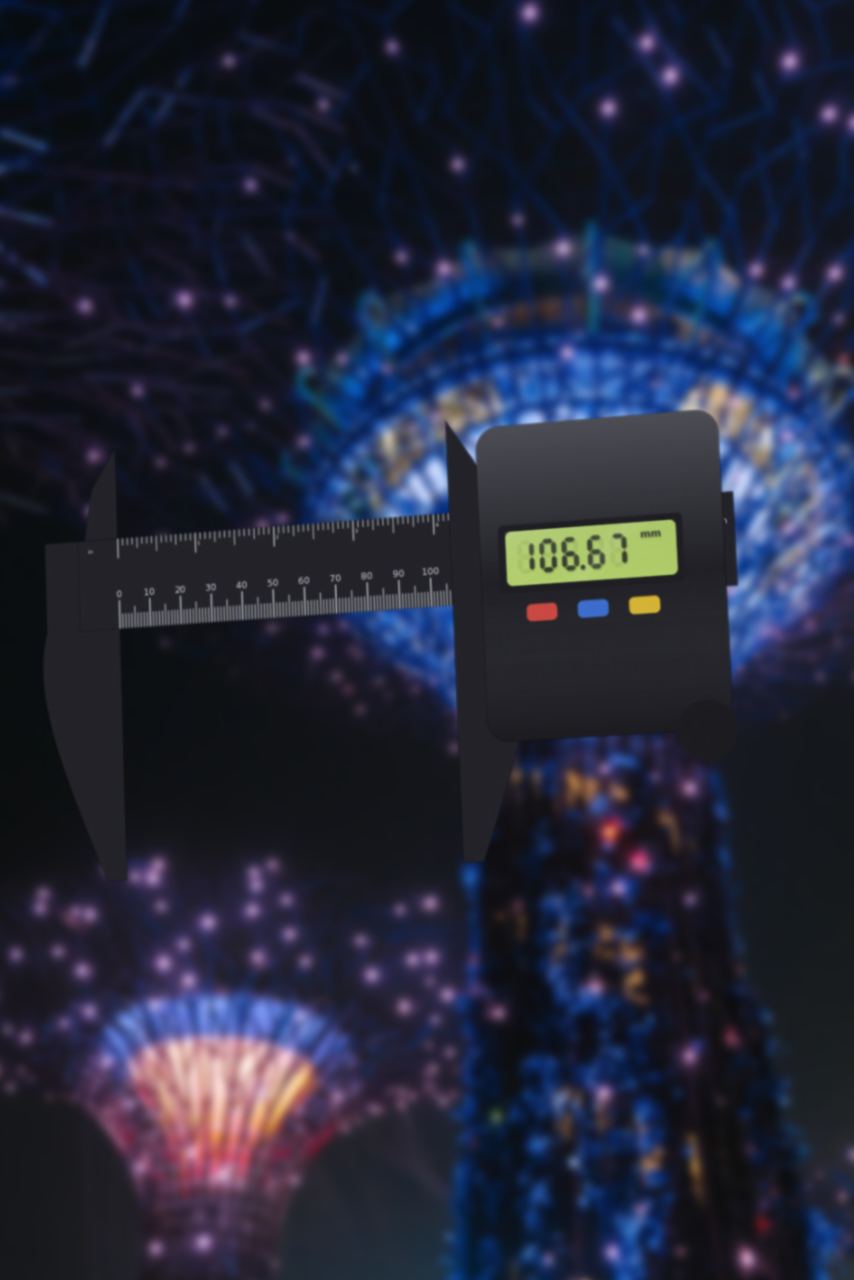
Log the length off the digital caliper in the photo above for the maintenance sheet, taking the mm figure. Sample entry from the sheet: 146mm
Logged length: 106.67mm
